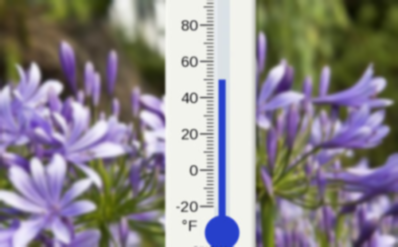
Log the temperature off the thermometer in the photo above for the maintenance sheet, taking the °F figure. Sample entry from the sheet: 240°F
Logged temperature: 50°F
